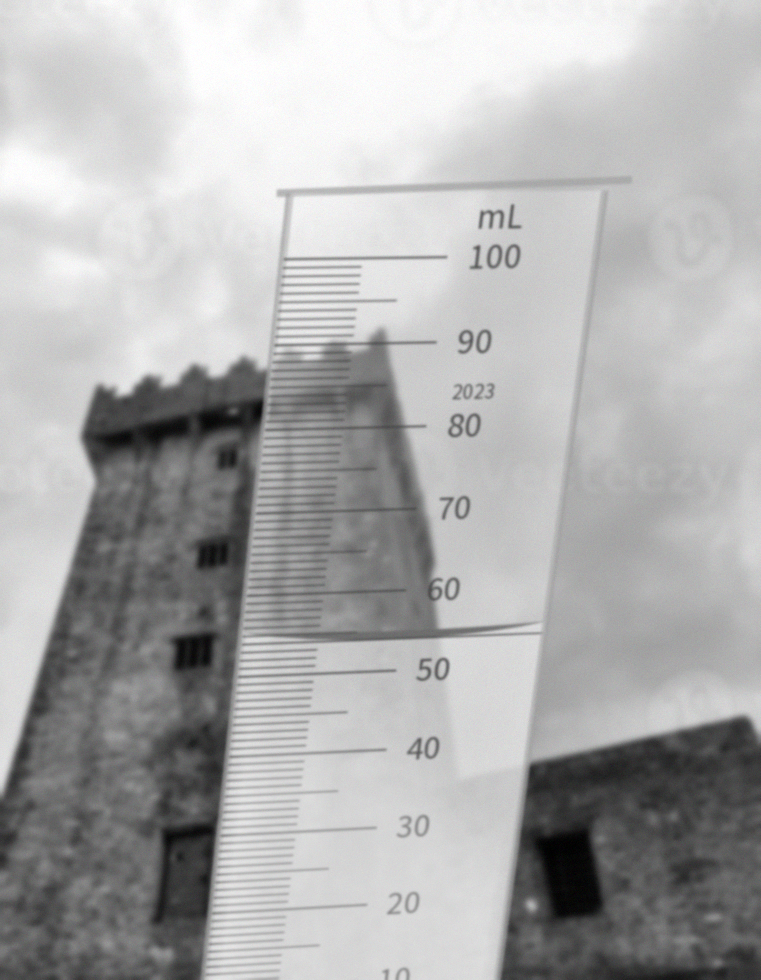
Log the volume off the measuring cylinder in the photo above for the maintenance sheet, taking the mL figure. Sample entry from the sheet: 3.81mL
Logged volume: 54mL
